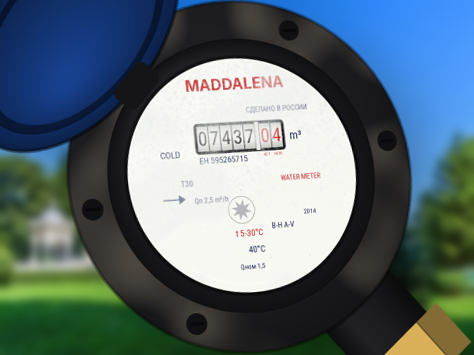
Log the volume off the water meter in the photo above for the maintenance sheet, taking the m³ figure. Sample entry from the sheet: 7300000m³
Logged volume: 7437.04m³
